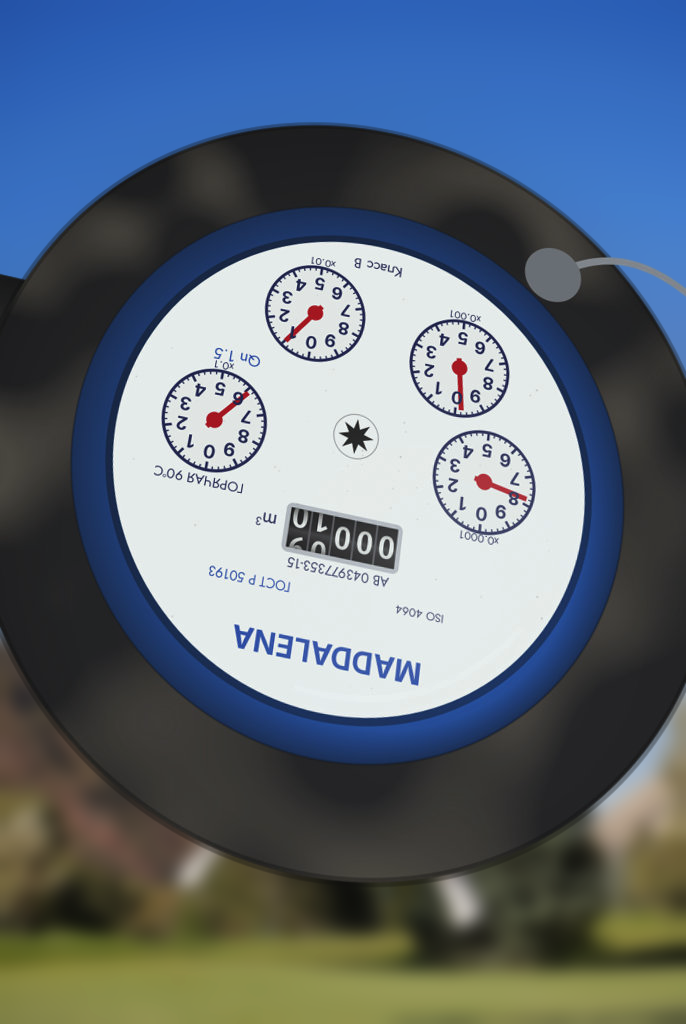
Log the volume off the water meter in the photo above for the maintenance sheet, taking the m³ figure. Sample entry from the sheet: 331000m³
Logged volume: 9.6097m³
